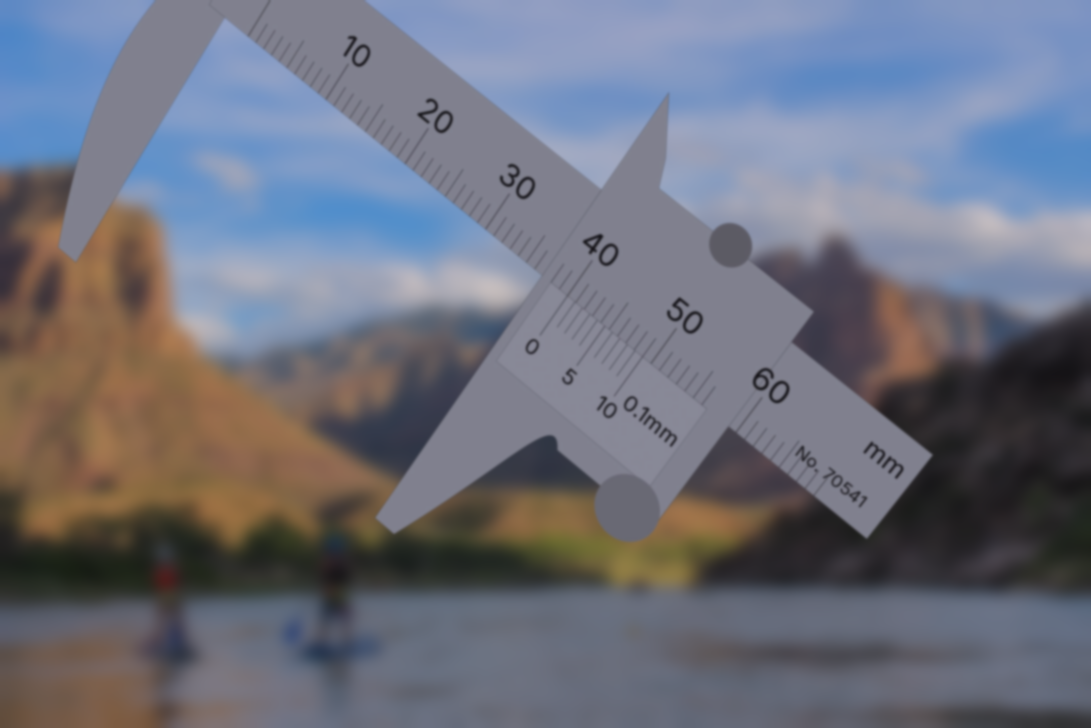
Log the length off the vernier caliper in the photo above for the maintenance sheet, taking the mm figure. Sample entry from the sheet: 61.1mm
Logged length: 40.0mm
